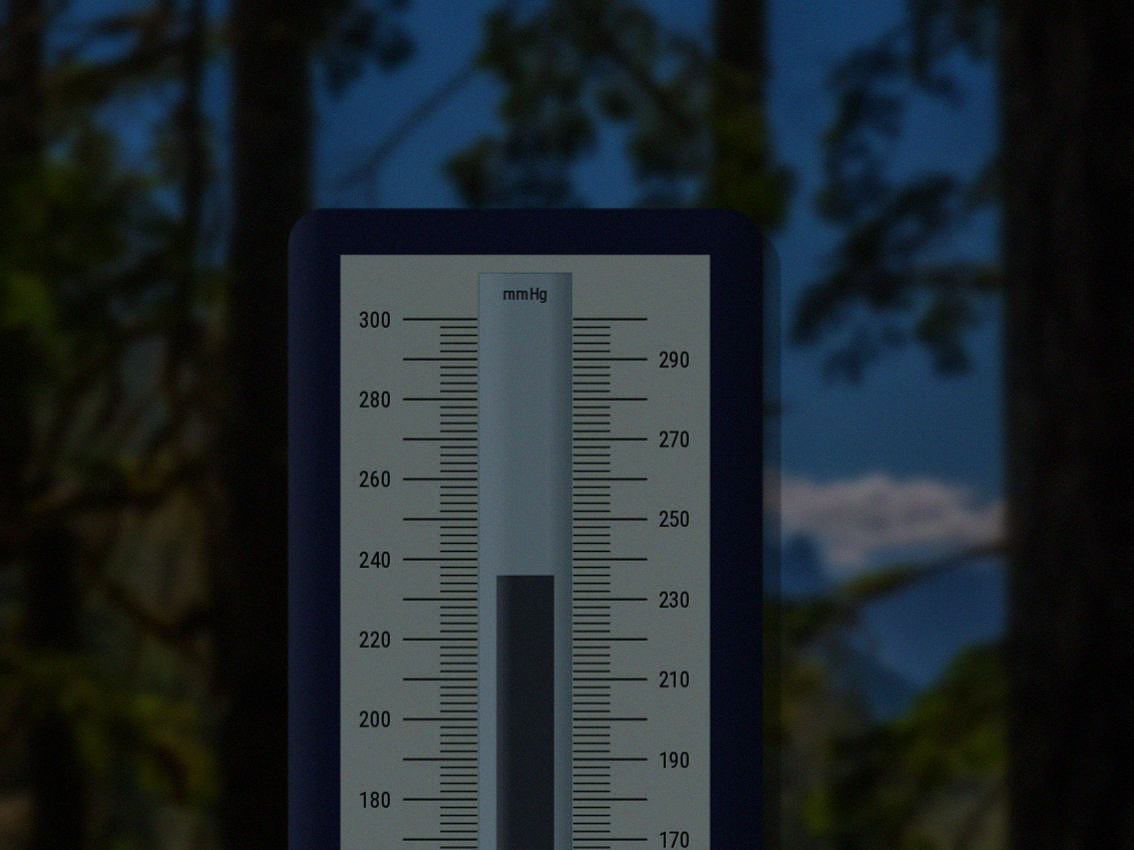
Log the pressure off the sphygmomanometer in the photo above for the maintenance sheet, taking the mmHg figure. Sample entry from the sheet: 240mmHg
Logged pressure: 236mmHg
